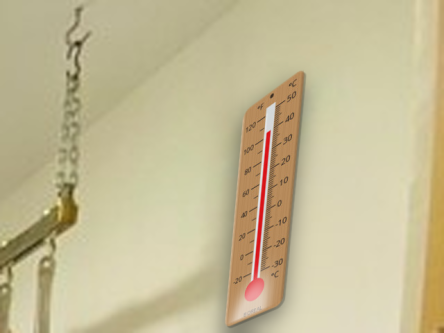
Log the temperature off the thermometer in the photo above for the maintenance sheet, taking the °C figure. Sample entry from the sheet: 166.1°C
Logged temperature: 40°C
